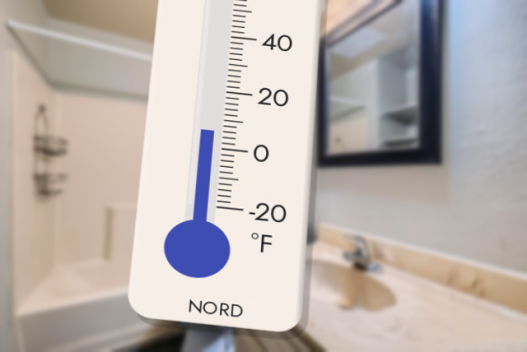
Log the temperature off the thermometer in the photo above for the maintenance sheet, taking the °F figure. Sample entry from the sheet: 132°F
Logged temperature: 6°F
